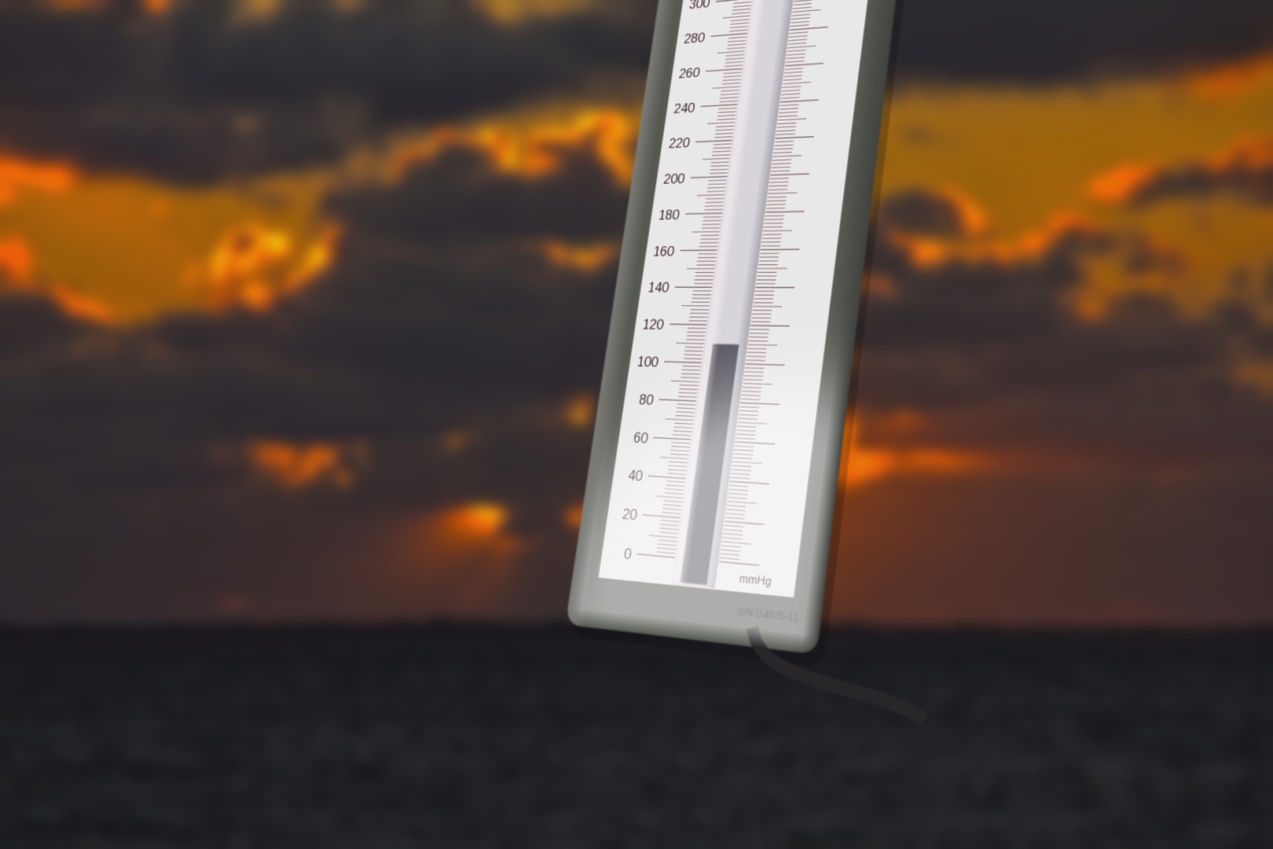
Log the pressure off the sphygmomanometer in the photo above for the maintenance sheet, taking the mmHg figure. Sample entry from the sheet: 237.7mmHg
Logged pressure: 110mmHg
